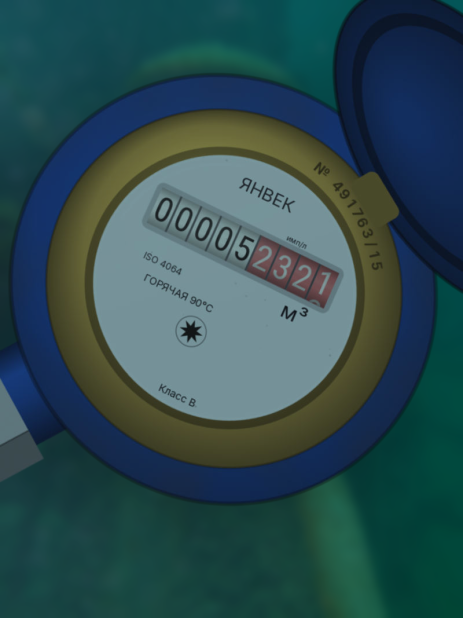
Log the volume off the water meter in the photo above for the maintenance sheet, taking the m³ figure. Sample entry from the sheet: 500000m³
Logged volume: 5.2321m³
